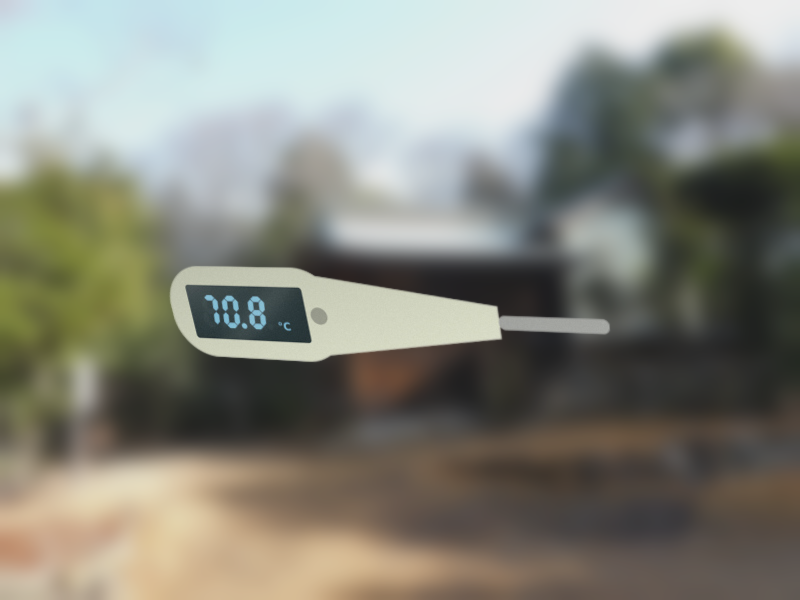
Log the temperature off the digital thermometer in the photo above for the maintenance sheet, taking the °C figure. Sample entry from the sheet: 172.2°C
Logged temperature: 70.8°C
